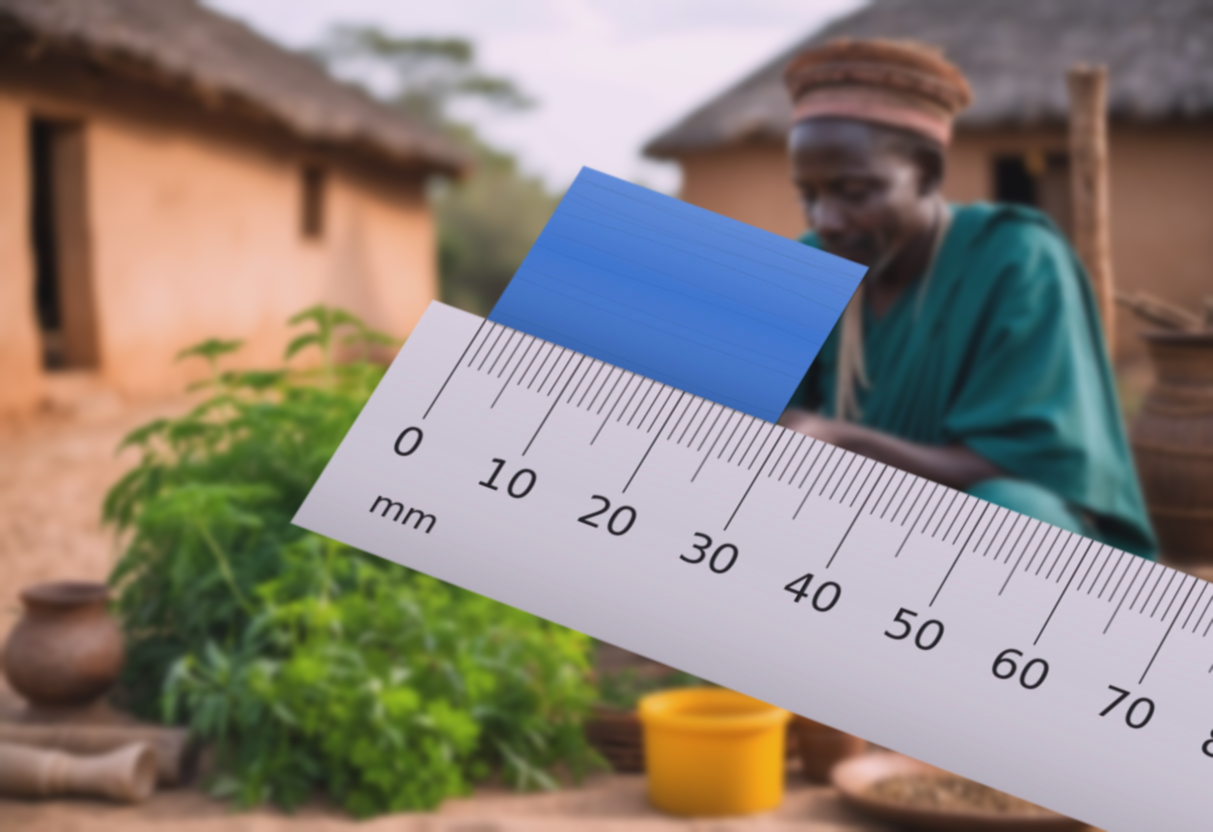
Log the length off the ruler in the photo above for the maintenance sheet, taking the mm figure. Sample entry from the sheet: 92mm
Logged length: 29mm
